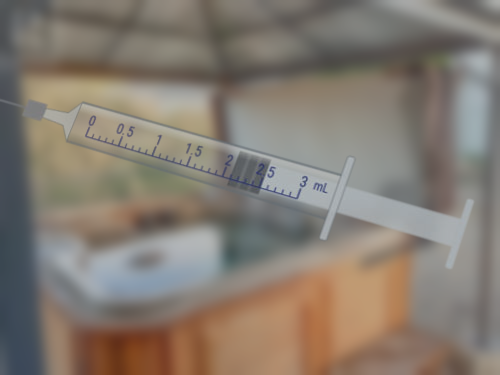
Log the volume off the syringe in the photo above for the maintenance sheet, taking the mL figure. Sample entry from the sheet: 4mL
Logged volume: 2.1mL
